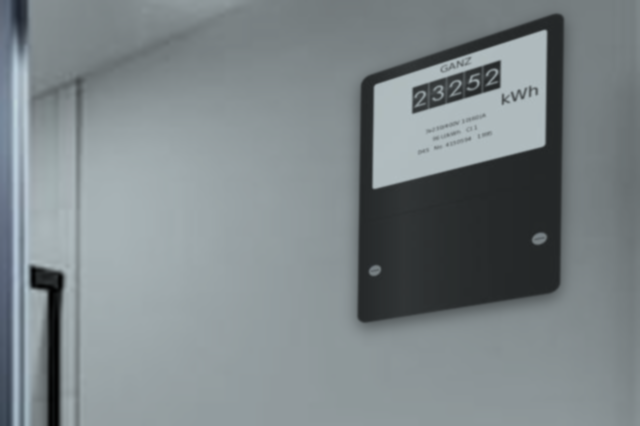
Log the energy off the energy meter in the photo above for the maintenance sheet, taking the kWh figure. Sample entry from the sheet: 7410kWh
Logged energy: 23252kWh
